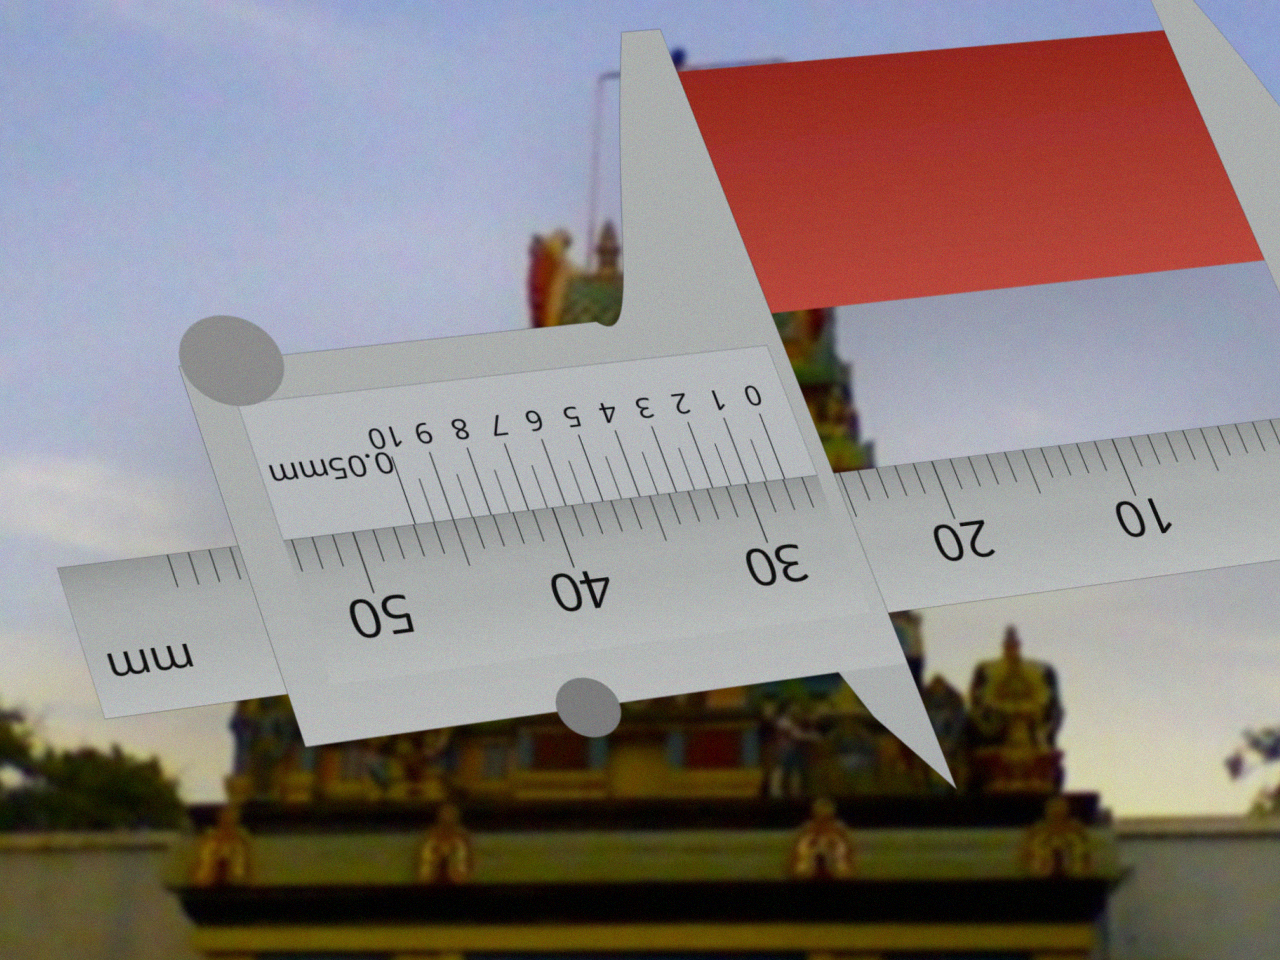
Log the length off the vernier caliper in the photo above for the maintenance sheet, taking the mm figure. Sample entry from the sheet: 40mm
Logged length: 27.9mm
